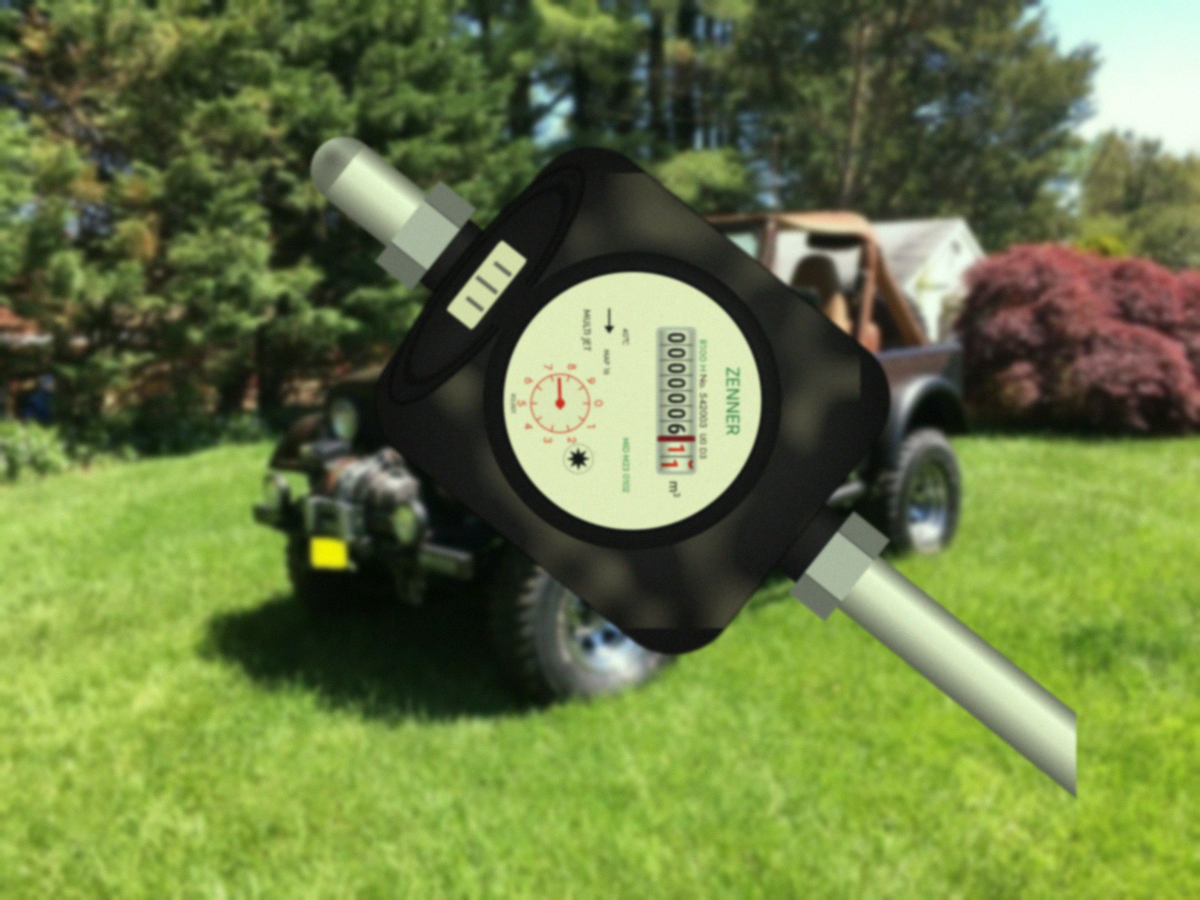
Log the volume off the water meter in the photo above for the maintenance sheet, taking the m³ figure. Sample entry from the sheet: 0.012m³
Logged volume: 6.107m³
